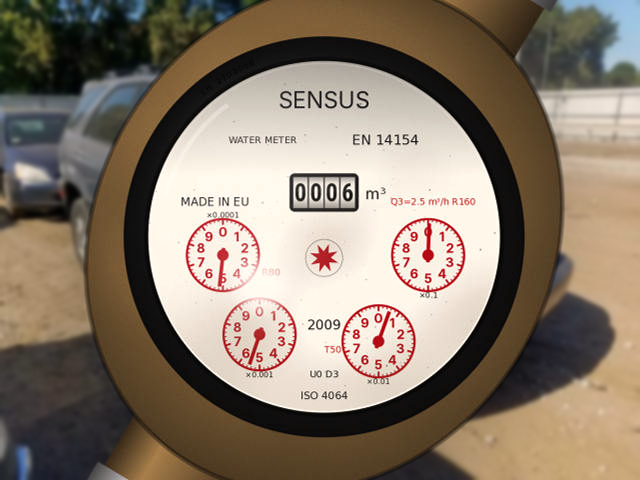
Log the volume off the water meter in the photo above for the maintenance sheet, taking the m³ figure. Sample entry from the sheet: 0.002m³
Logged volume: 6.0055m³
